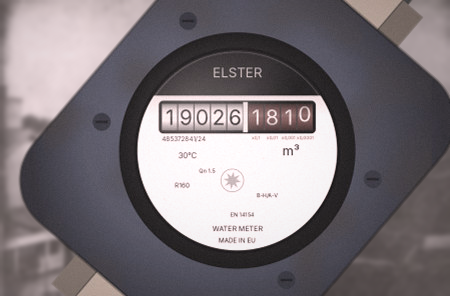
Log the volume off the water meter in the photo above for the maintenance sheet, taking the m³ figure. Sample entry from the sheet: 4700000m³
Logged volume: 19026.1810m³
